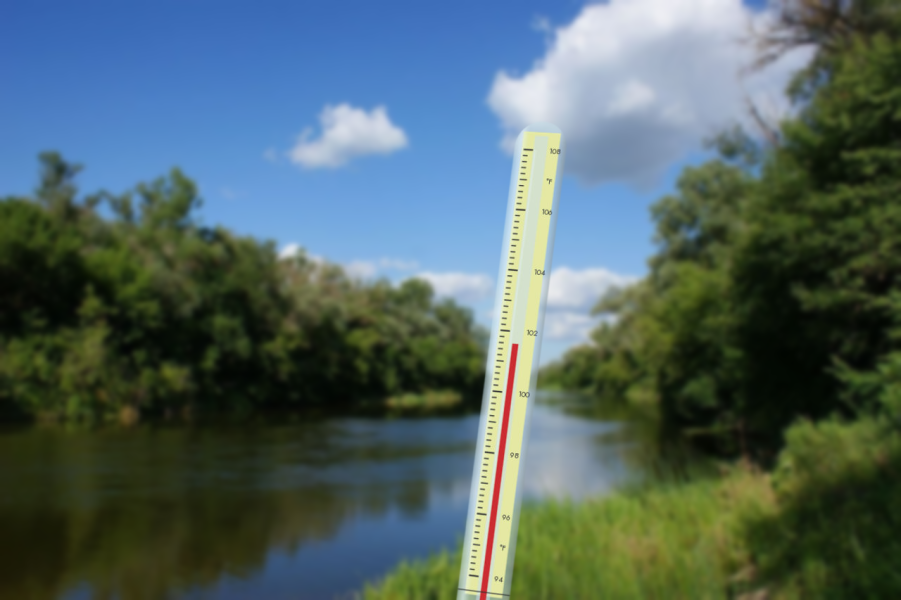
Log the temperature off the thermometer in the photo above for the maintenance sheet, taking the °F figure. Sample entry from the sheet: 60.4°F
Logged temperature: 101.6°F
